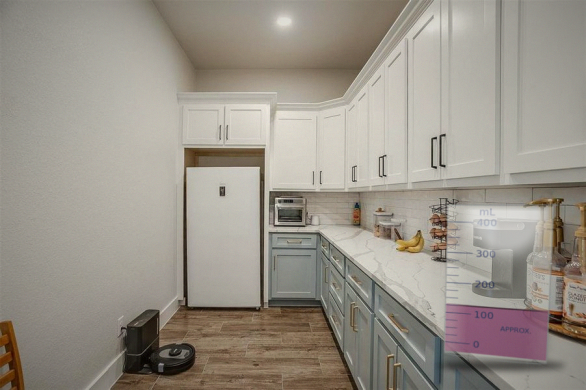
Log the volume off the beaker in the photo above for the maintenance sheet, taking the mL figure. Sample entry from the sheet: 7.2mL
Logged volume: 125mL
